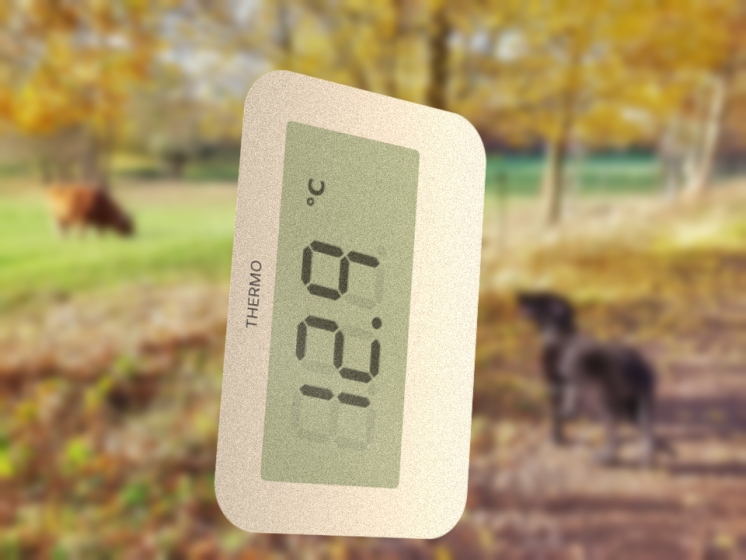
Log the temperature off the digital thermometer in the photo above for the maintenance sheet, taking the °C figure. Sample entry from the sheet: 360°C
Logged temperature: 12.9°C
